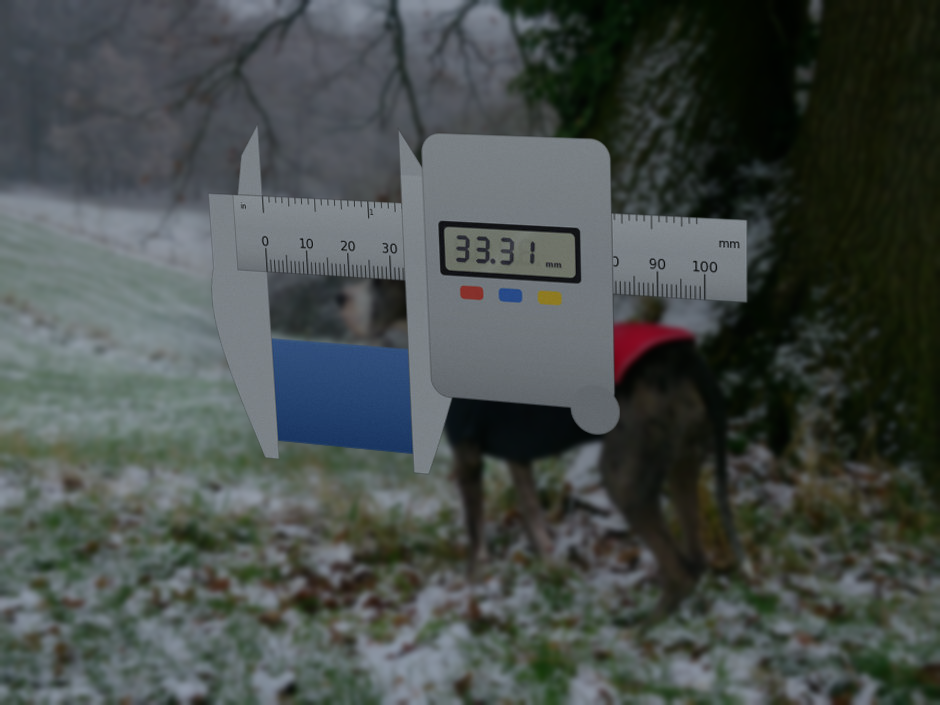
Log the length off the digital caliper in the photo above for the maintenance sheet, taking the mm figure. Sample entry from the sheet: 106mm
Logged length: 33.31mm
